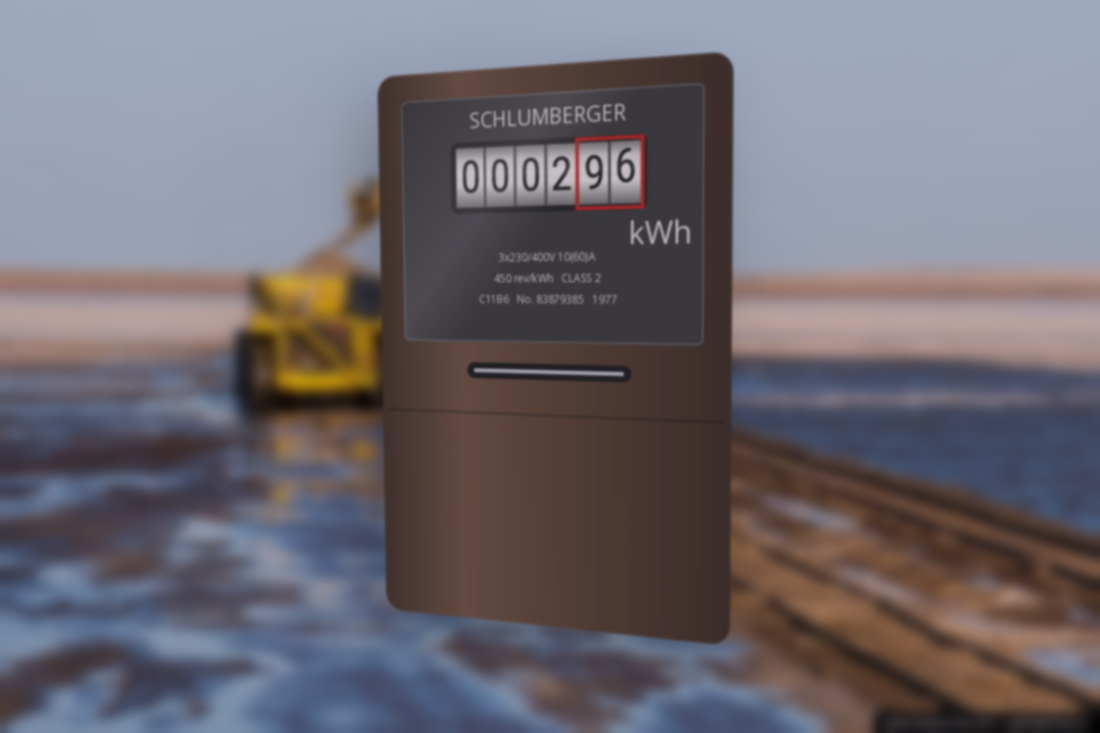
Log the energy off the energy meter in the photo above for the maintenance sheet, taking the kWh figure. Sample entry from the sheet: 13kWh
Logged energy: 2.96kWh
